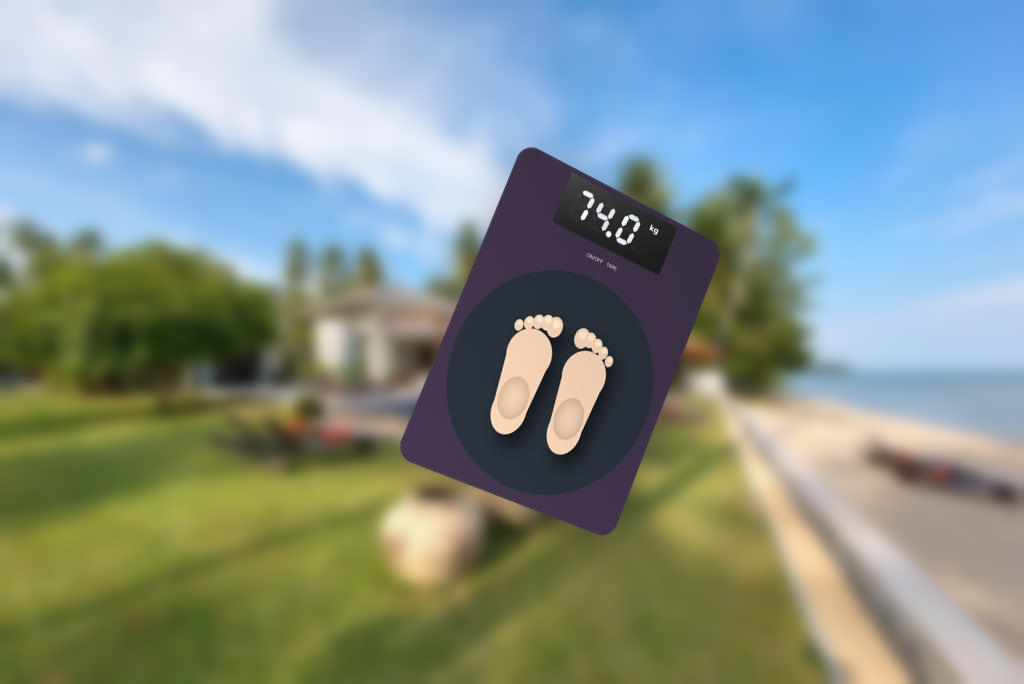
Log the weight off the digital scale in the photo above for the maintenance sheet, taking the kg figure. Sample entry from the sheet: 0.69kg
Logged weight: 74.0kg
